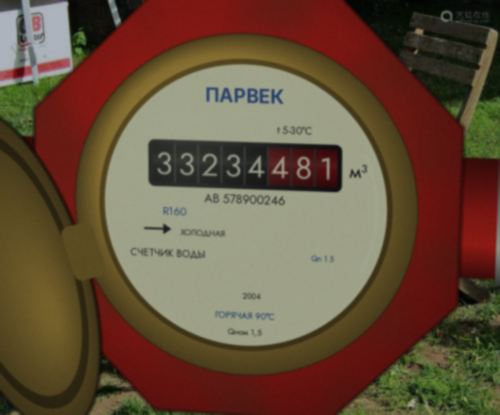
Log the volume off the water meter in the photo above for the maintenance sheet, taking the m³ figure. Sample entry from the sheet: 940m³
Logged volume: 33234.481m³
